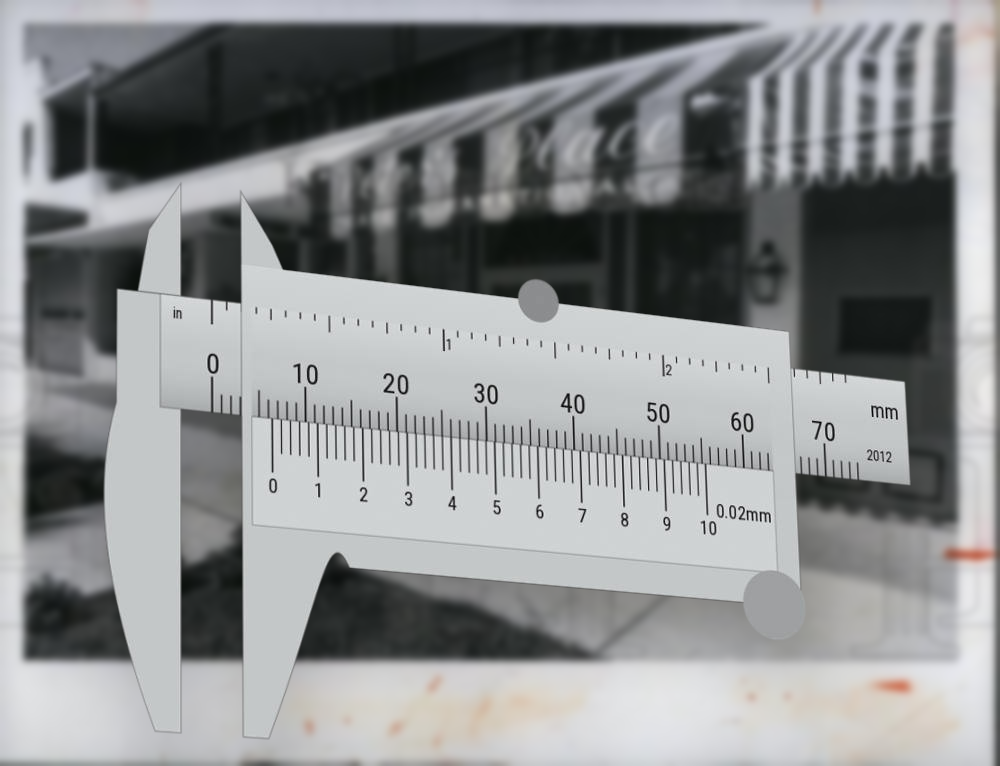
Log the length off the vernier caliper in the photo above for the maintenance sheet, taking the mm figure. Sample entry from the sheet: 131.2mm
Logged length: 6.4mm
